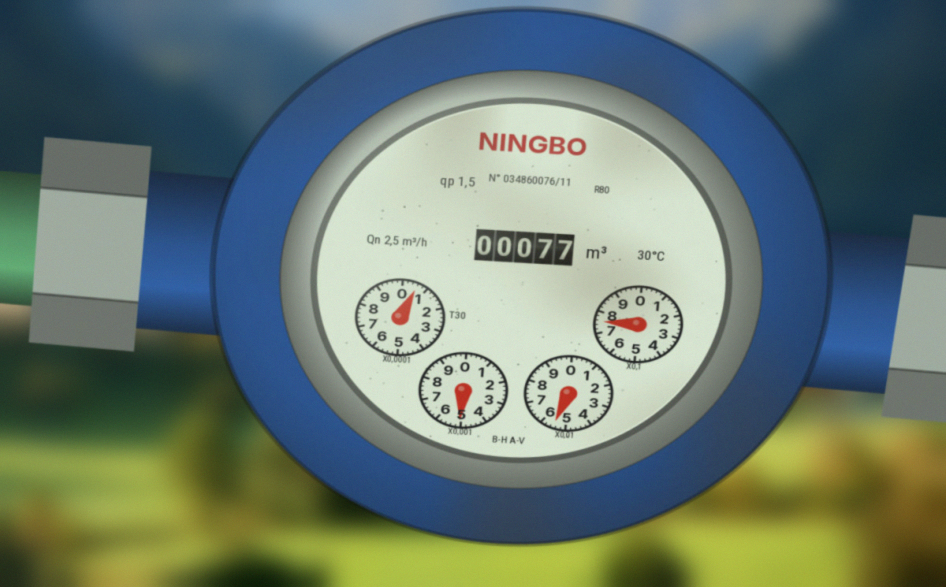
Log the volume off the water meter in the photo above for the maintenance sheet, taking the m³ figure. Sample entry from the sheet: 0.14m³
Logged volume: 77.7550m³
